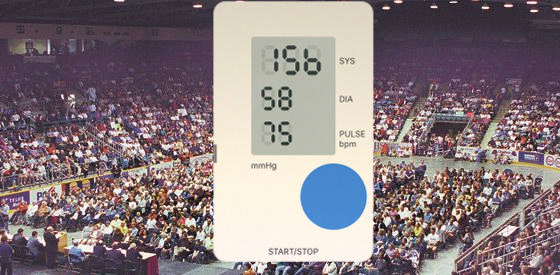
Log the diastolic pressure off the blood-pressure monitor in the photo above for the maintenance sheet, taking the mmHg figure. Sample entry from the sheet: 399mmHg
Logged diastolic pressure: 58mmHg
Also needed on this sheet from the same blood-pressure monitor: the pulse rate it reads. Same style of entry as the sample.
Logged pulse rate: 75bpm
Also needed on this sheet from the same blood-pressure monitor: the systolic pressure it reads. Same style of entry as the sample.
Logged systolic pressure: 156mmHg
